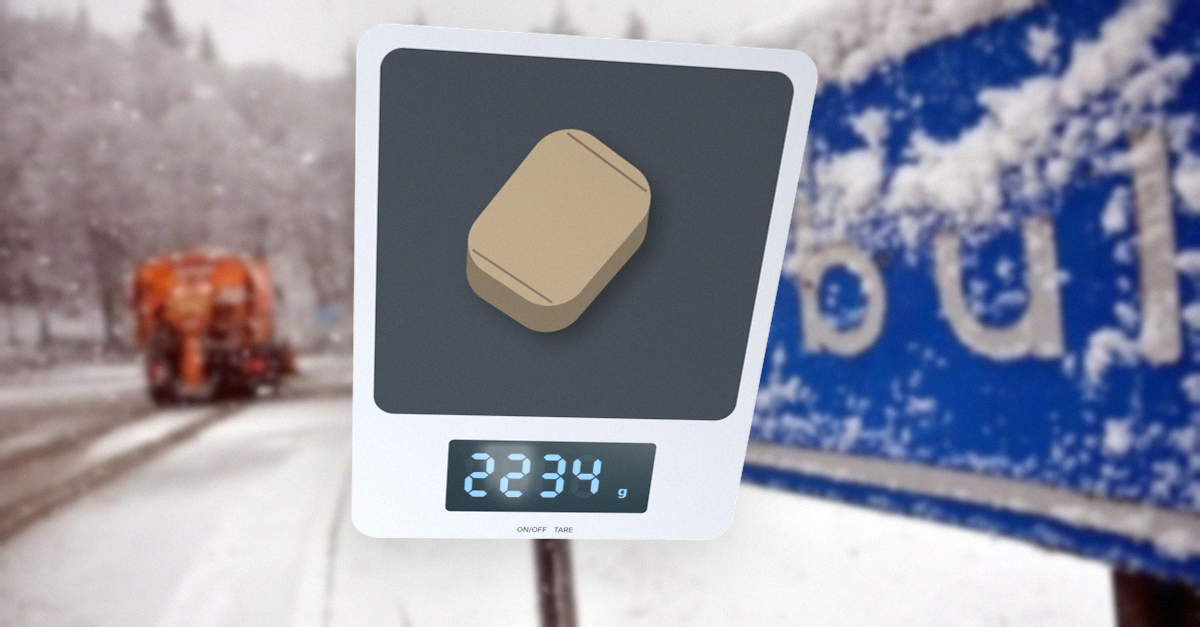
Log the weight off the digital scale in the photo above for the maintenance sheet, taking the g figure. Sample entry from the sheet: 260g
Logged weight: 2234g
